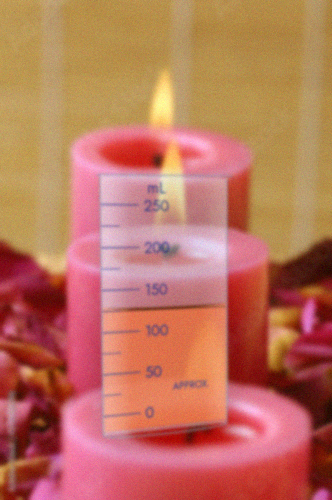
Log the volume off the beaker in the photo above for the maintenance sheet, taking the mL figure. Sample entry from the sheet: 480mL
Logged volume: 125mL
